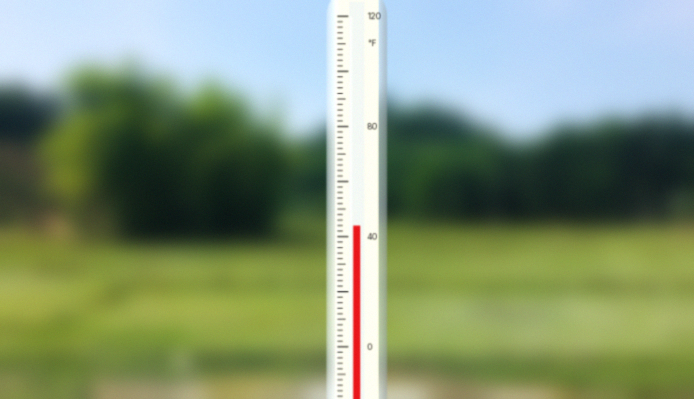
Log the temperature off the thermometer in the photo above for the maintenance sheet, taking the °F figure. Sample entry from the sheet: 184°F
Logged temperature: 44°F
